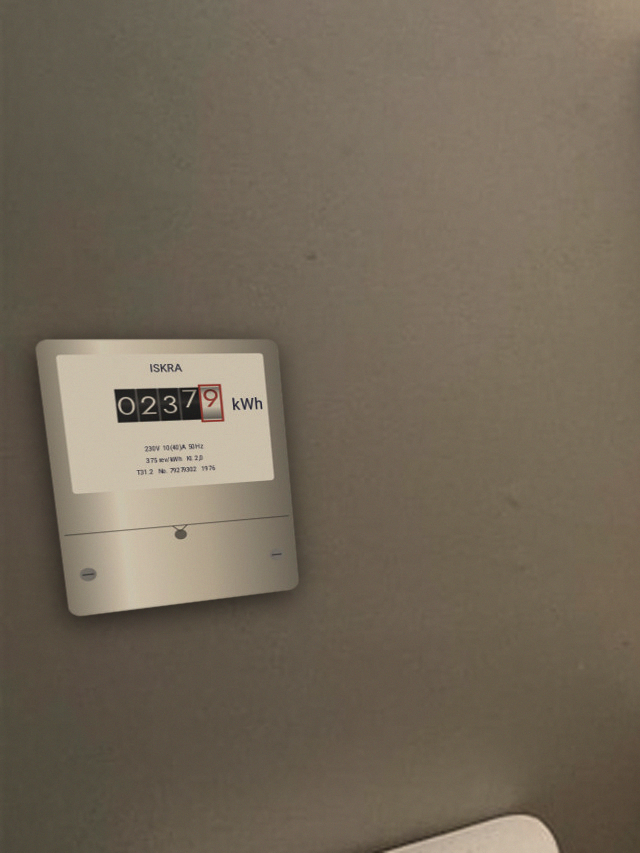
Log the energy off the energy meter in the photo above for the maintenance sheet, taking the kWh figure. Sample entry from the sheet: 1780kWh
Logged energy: 237.9kWh
